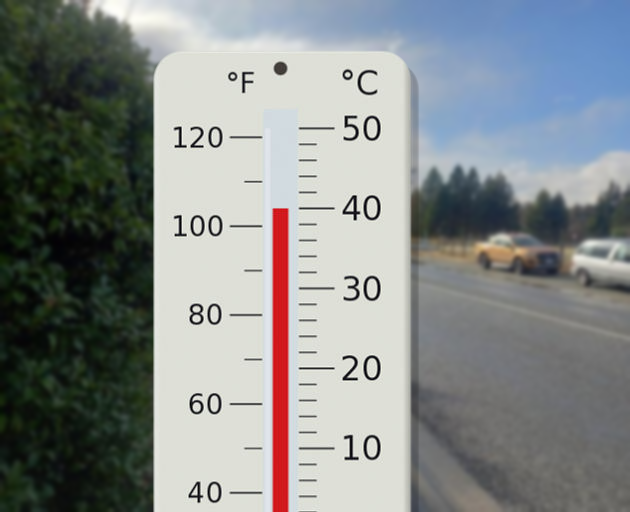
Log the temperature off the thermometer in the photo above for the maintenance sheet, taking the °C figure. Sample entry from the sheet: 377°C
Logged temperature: 40°C
